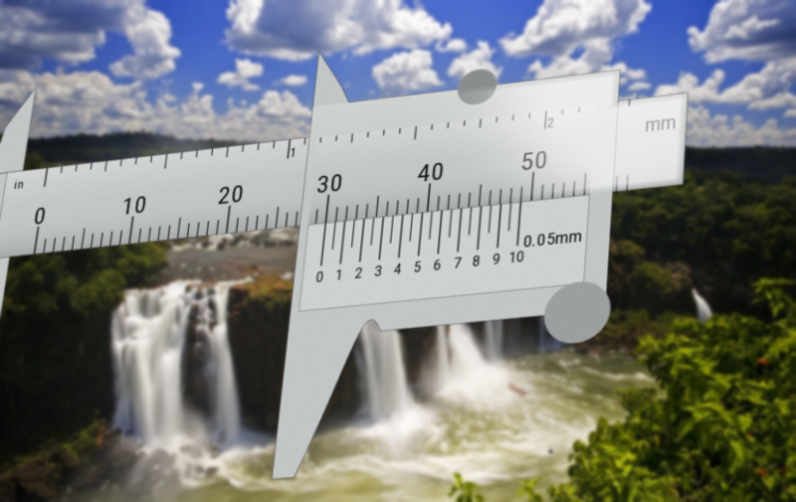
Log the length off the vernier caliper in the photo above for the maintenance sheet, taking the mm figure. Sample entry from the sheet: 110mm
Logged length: 30.0mm
